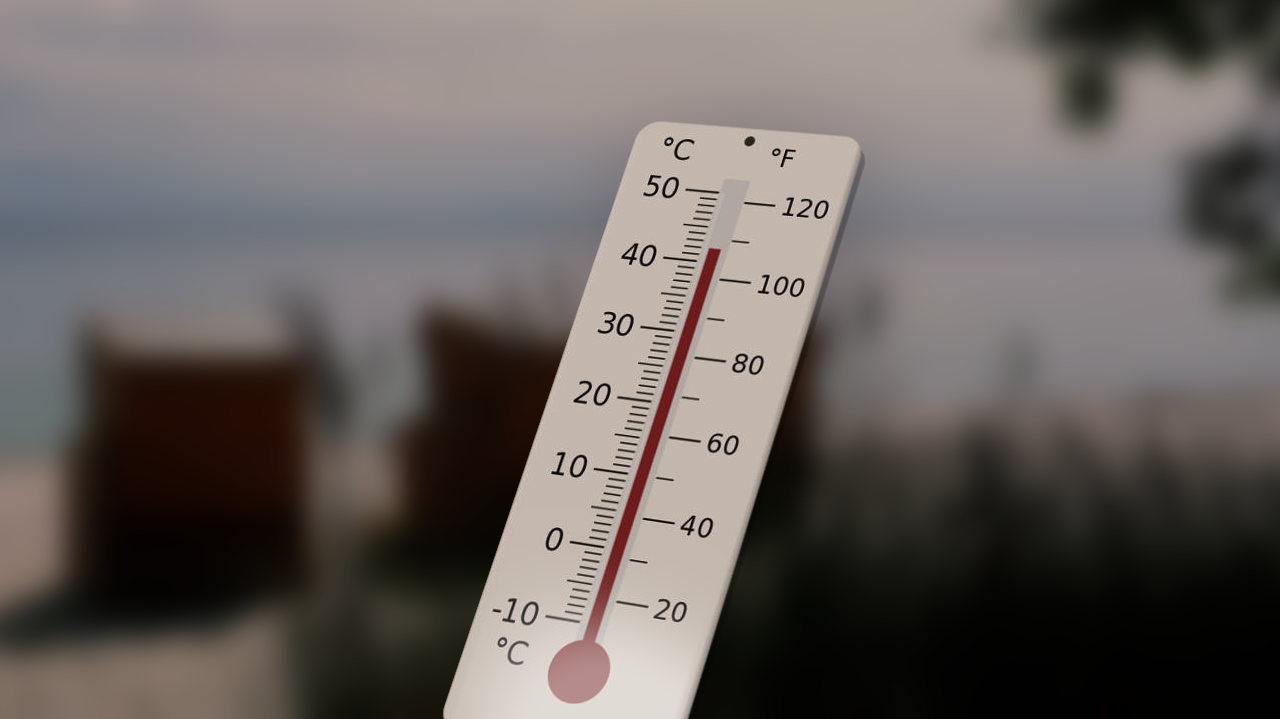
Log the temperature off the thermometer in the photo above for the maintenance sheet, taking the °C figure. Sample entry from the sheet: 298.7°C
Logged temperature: 42°C
